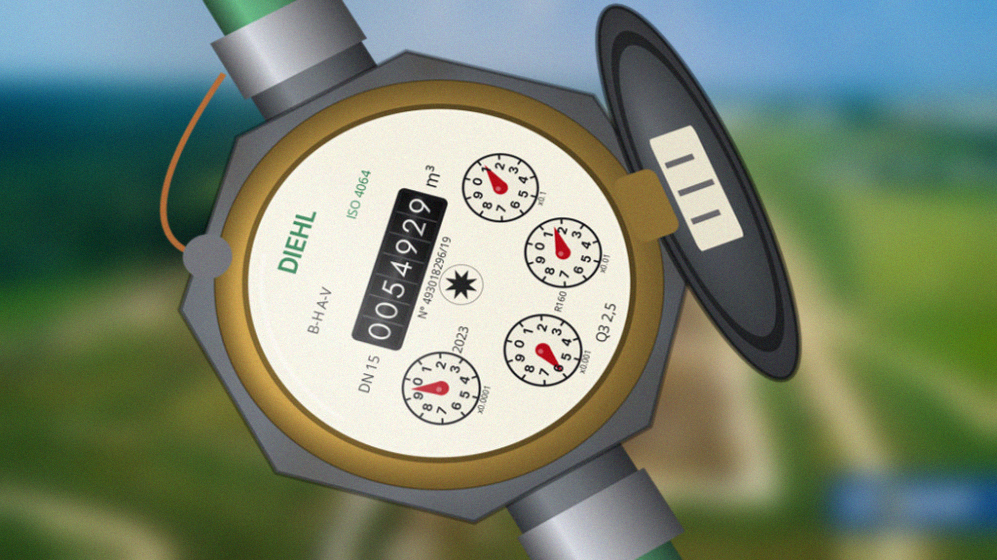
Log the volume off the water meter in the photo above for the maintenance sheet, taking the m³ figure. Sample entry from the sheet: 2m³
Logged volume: 54929.1159m³
